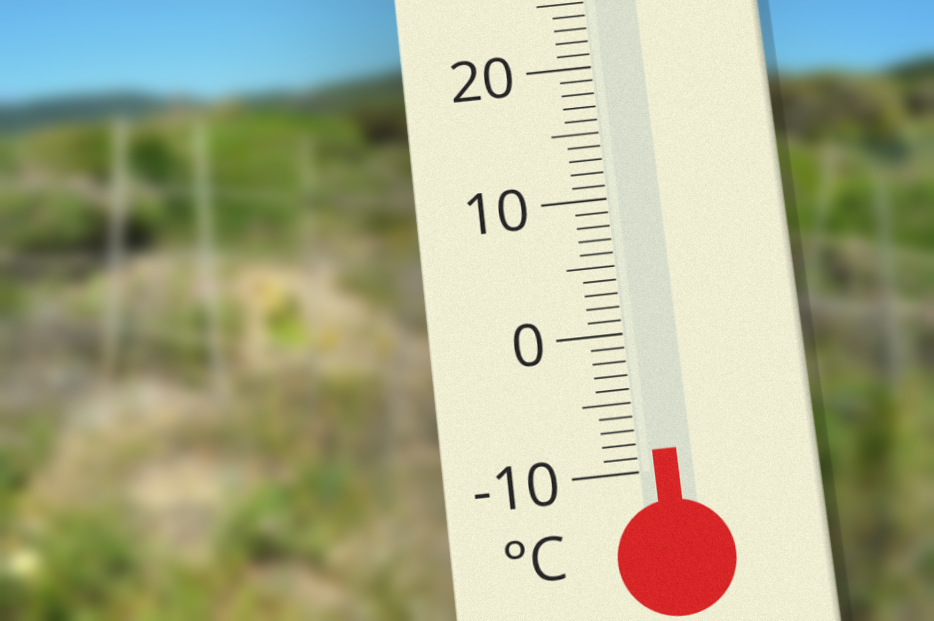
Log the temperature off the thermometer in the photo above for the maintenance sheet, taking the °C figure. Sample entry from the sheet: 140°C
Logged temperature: -8.5°C
